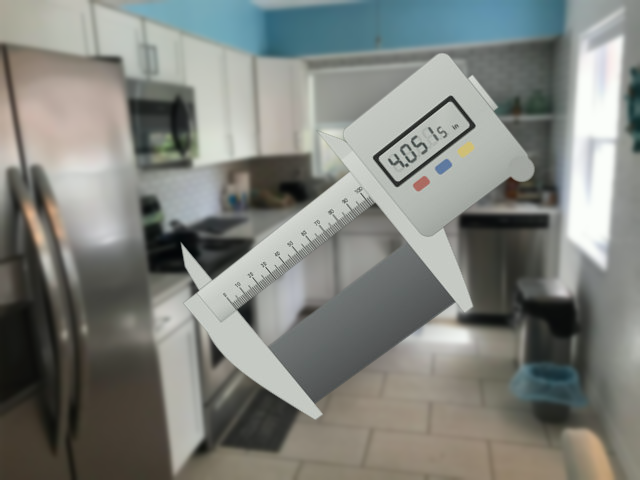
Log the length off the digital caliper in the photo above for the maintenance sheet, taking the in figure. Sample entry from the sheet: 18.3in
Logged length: 4.0515in
